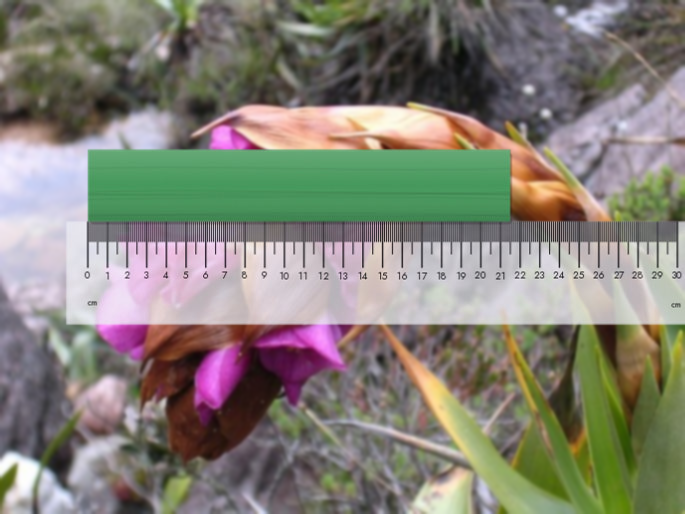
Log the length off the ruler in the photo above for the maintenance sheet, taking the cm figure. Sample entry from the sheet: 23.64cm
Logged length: 21.5cm
